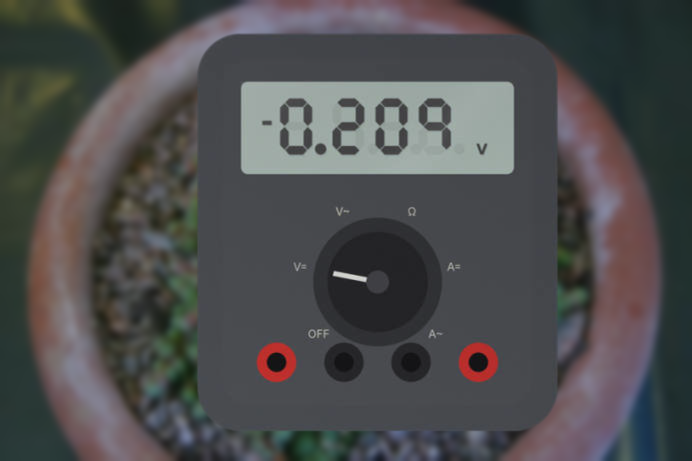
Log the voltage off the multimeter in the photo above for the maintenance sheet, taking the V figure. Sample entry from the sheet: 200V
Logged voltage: -0.209V
